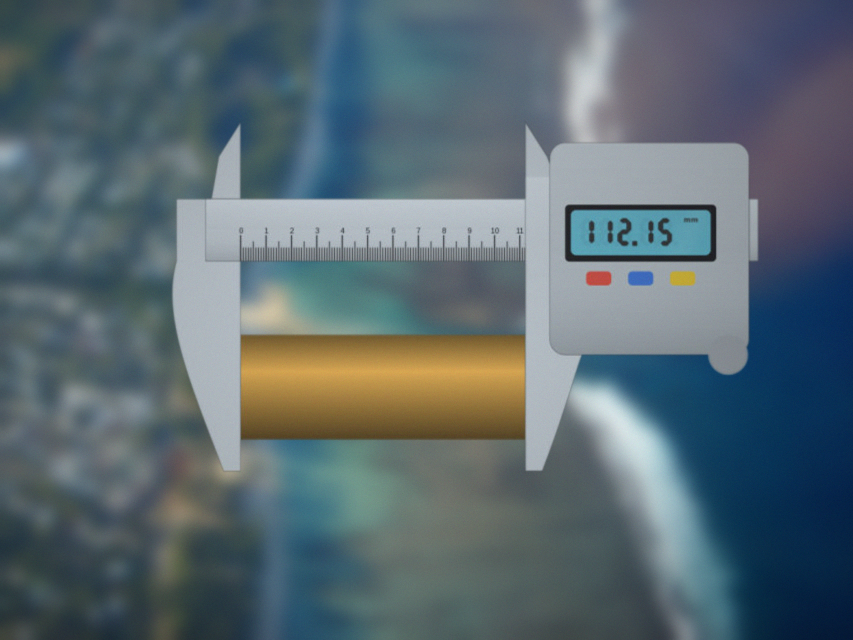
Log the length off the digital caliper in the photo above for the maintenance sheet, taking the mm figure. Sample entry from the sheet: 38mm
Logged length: 112.15mm
